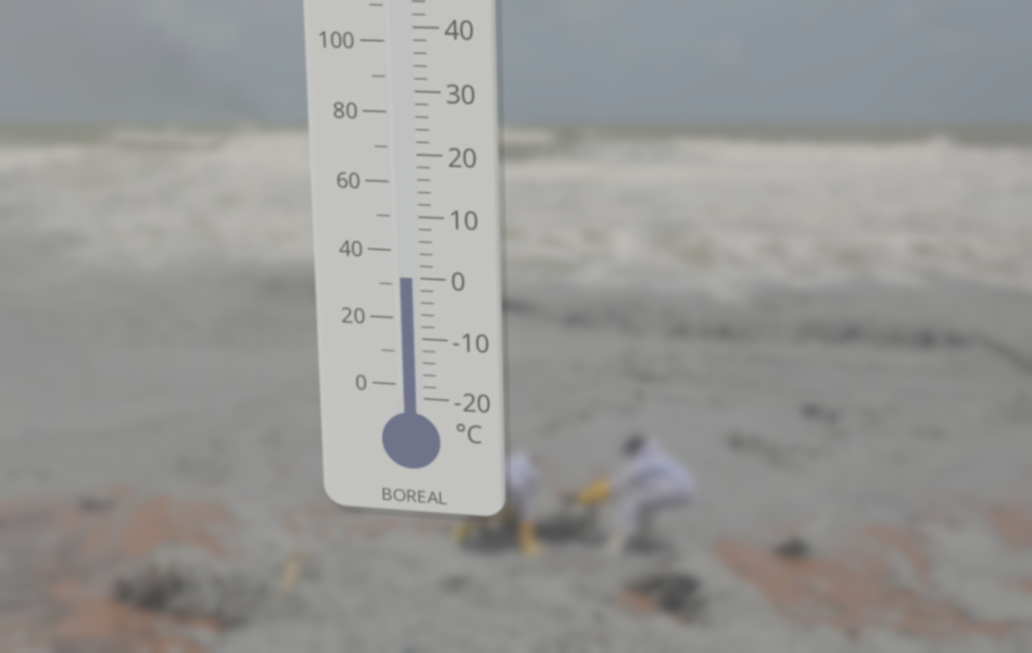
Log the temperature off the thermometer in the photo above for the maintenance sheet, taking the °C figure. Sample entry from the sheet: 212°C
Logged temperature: 0°C
